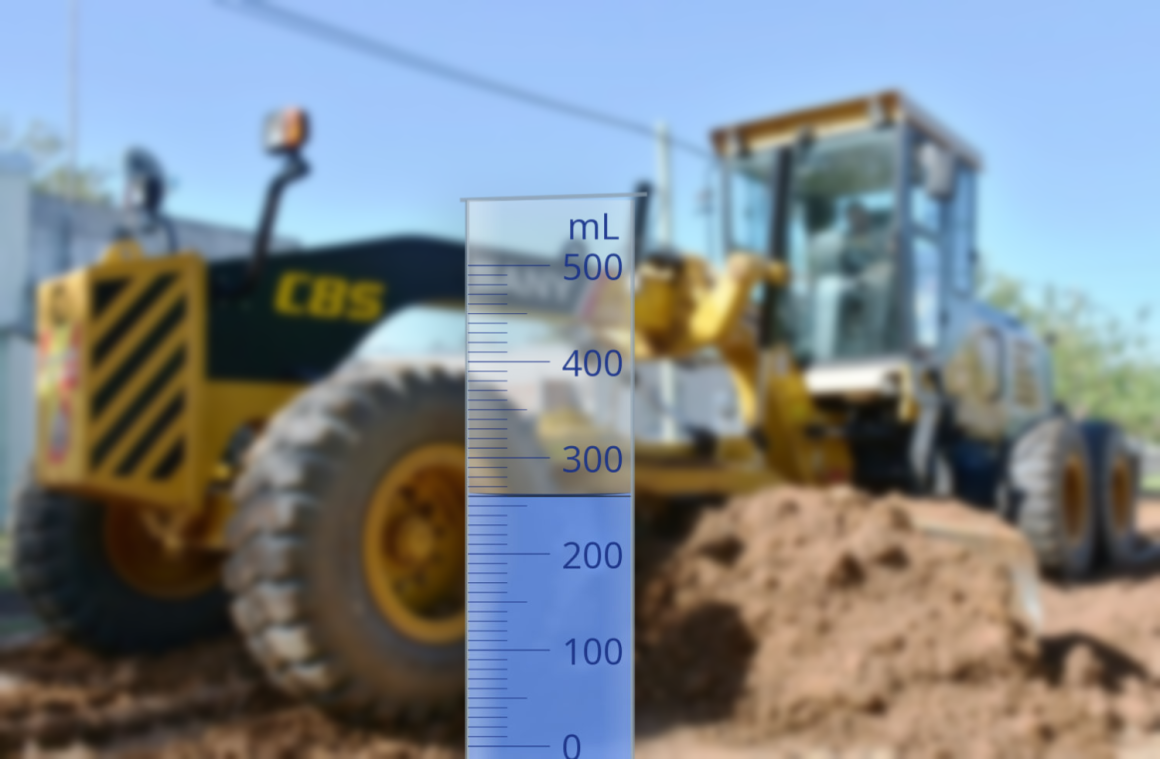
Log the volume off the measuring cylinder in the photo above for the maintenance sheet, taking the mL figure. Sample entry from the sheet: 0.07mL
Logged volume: 260mL
